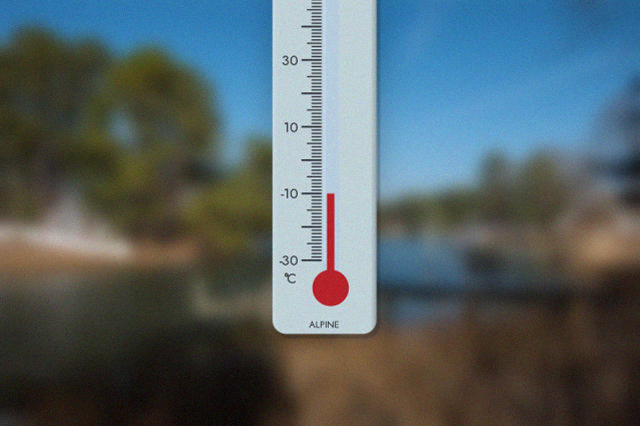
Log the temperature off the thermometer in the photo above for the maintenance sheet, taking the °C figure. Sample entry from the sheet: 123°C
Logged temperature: -10°C
